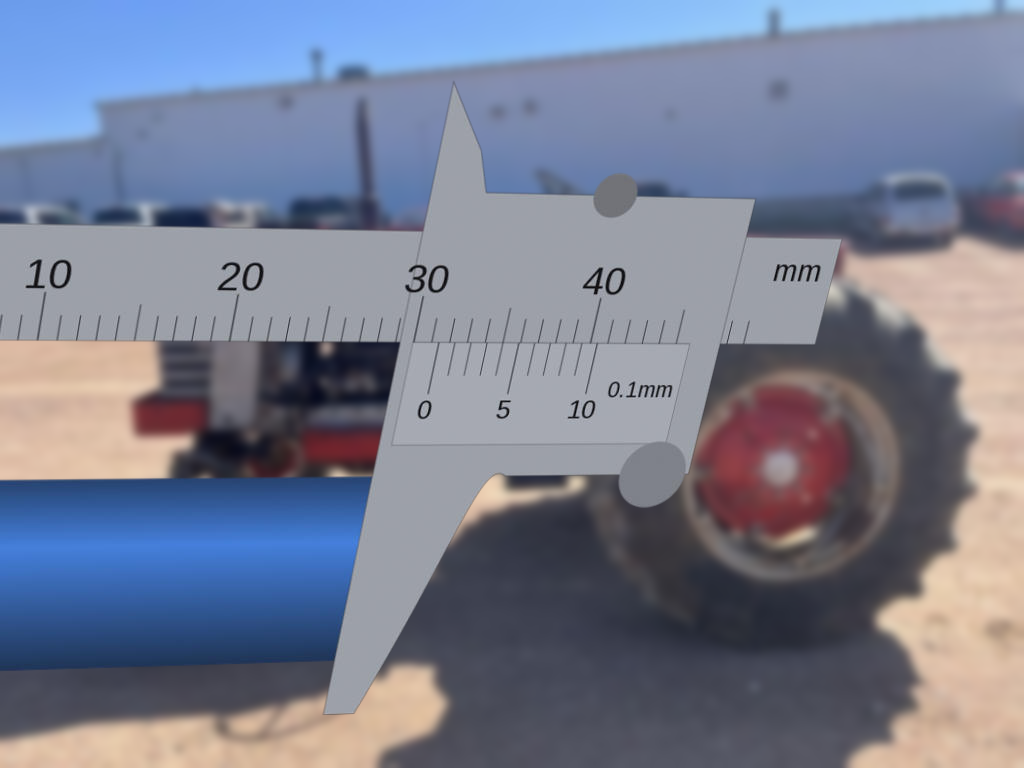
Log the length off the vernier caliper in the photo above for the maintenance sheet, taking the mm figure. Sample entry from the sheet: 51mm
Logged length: 31.4mm
